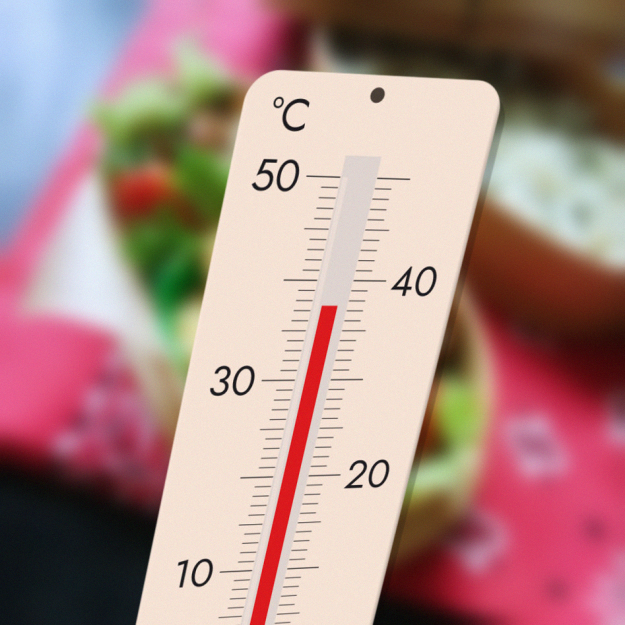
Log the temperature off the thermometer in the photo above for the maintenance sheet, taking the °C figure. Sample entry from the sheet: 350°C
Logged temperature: 37.5°C
